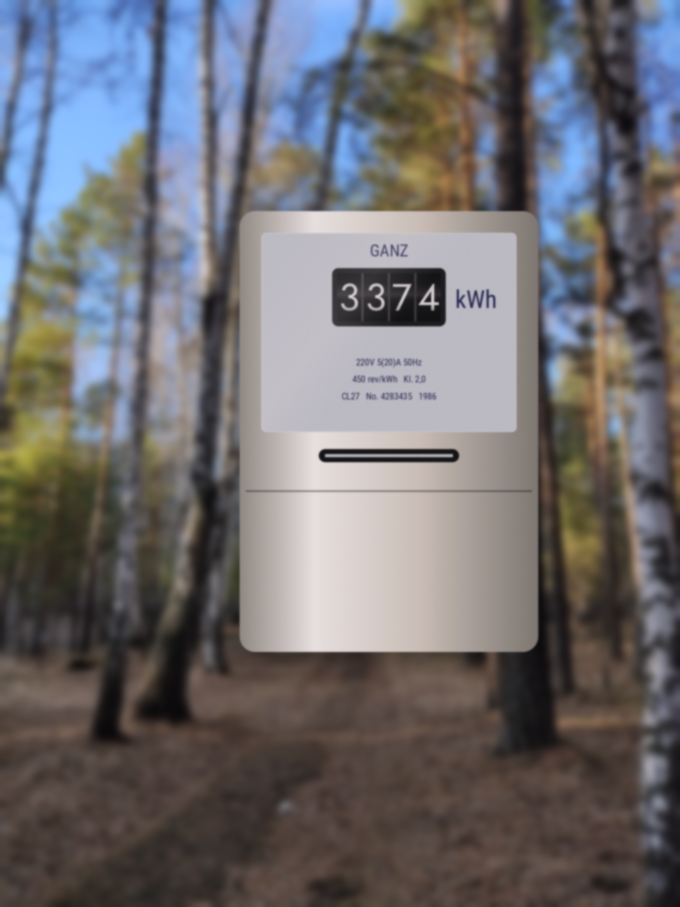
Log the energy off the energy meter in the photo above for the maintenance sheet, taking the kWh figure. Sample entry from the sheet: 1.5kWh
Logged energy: 3374kWh
